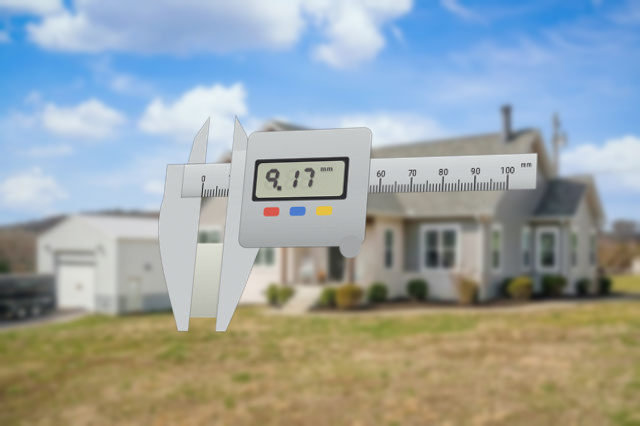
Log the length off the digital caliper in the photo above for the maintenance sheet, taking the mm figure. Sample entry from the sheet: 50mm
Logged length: 9.17mm
